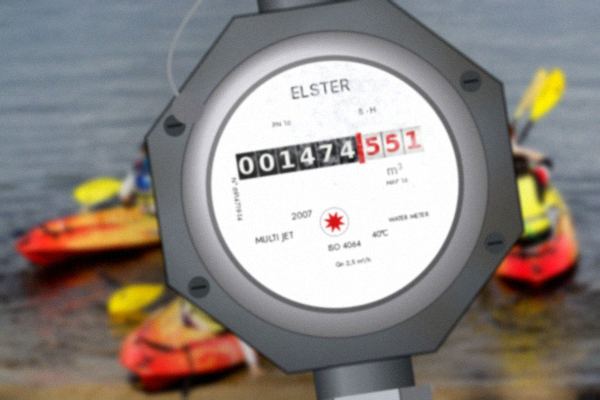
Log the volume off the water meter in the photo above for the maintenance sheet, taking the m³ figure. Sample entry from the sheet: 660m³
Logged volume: 1474.551m³
